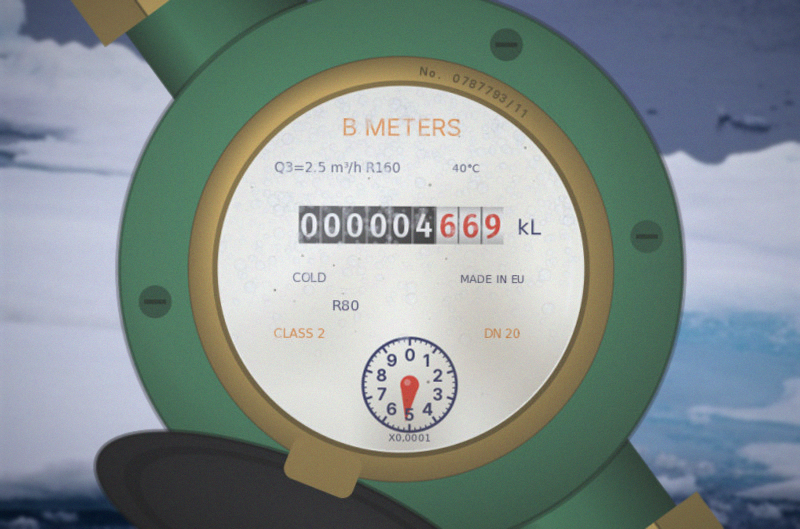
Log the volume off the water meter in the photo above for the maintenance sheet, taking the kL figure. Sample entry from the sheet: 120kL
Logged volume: 4.6695kL
